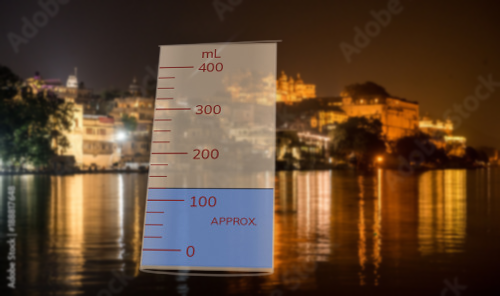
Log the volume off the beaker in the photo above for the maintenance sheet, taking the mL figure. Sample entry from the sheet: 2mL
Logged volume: 125mL
